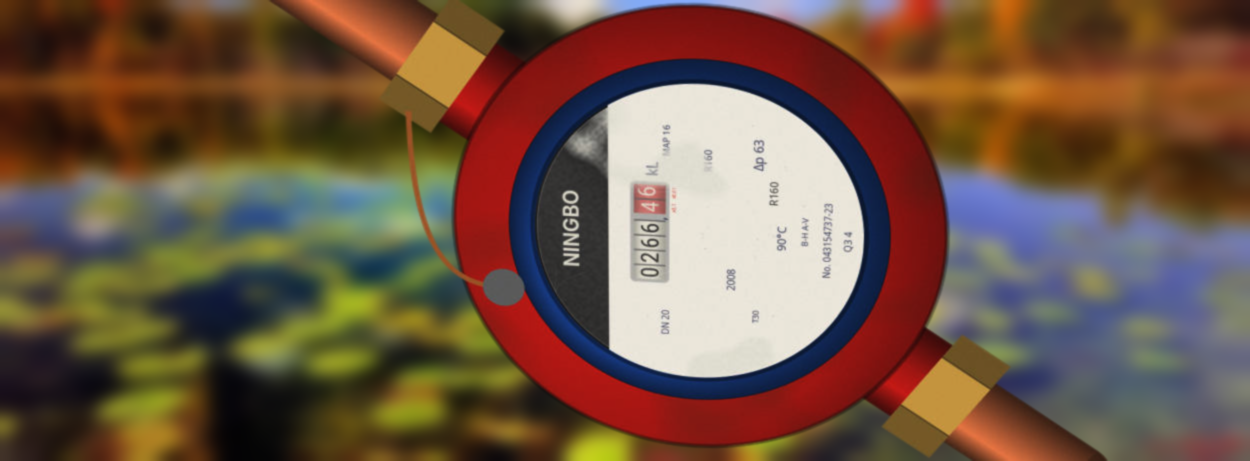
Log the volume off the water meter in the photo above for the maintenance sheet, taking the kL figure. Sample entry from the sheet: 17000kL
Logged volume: 266.46kL
